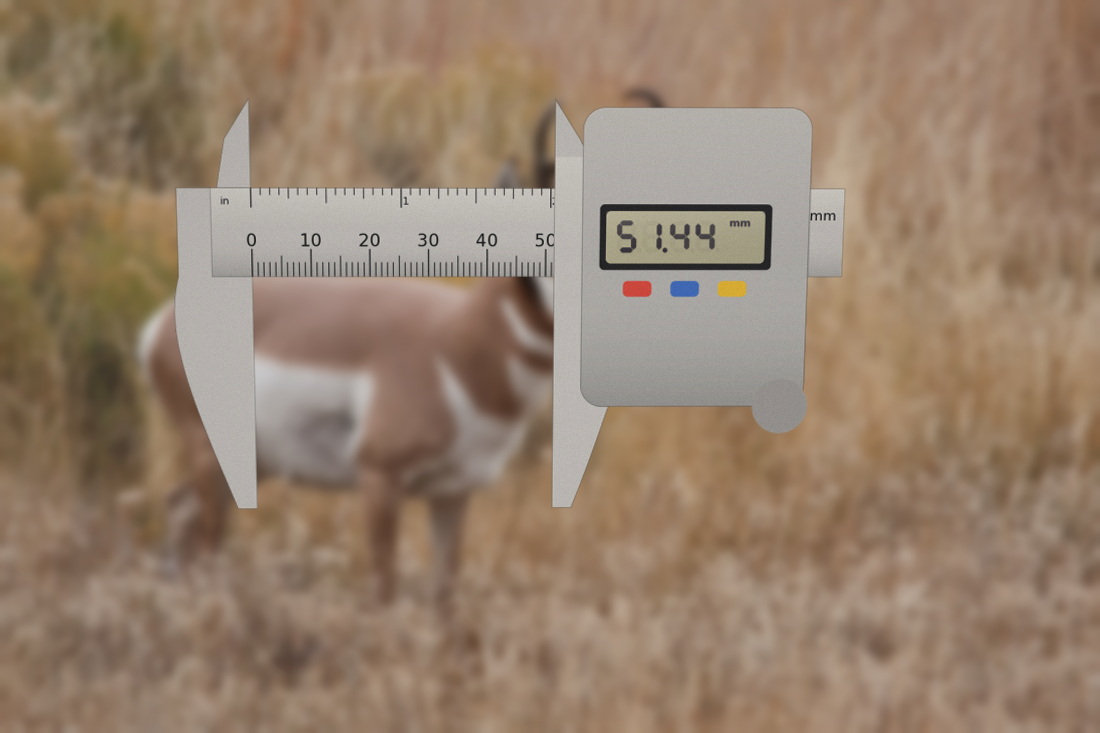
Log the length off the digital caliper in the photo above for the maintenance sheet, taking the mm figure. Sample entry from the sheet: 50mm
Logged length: 51.44mm
